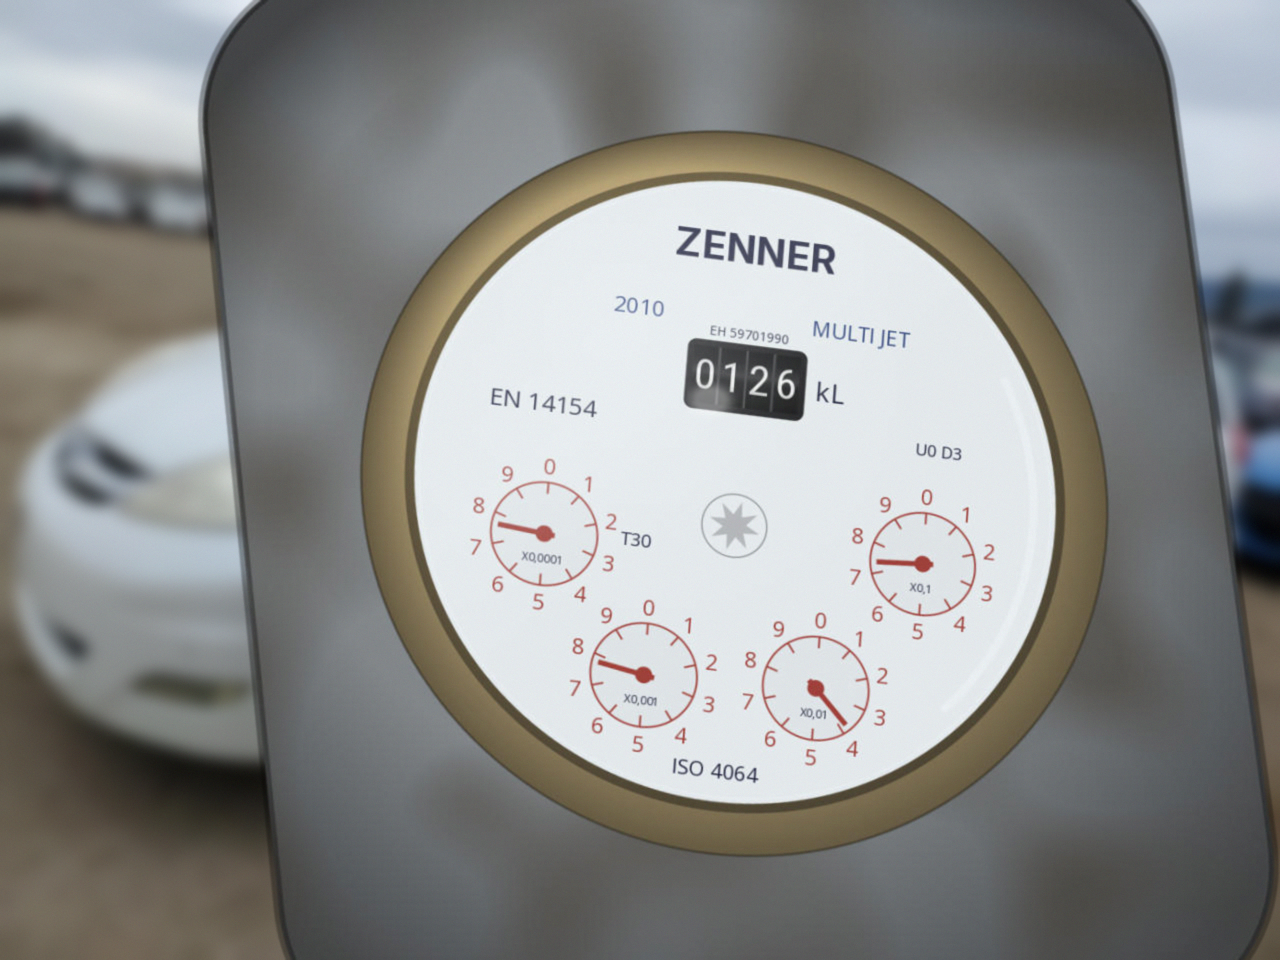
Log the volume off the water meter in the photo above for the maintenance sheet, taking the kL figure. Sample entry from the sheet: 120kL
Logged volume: 126.7377kL
